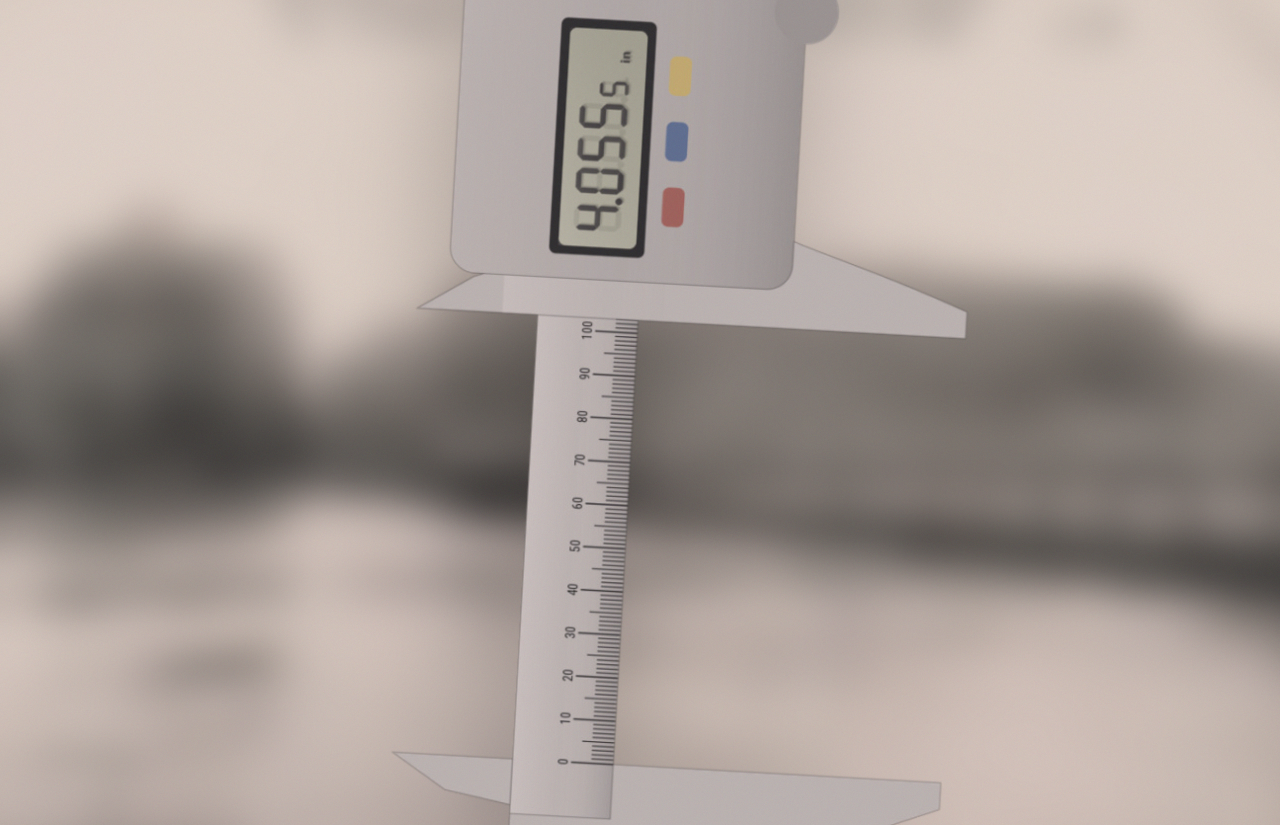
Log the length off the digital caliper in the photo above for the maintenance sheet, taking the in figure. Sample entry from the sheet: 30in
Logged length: 4.0555in
